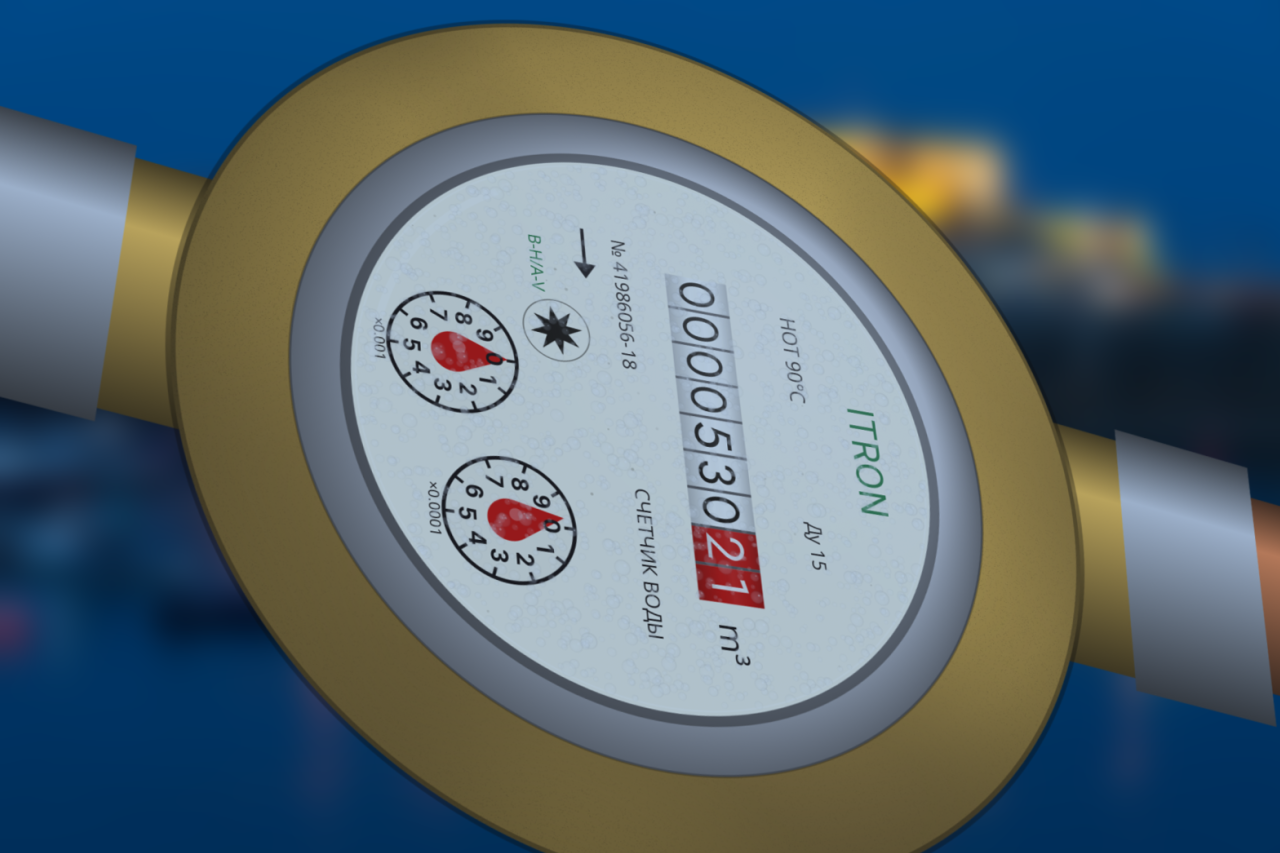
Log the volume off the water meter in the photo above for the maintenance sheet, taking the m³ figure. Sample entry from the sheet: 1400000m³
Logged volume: 530.2099m³
